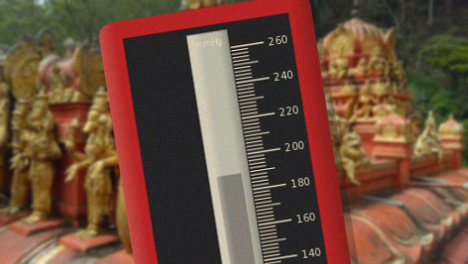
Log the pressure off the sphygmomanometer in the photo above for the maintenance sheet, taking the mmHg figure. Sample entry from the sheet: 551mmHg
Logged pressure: 190mmHg
